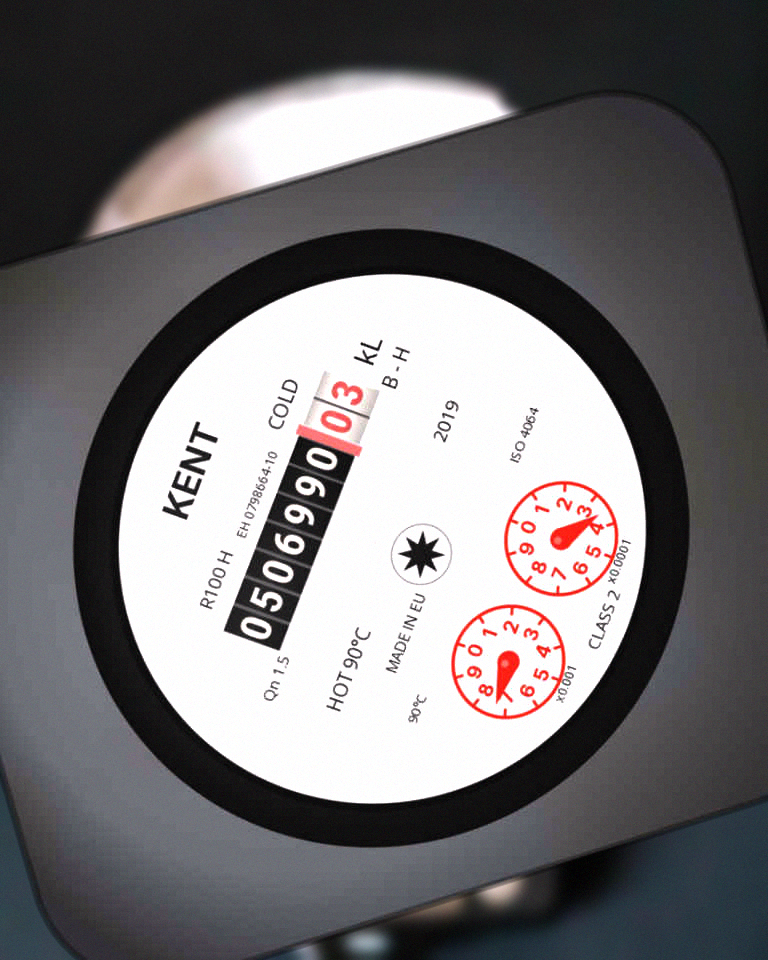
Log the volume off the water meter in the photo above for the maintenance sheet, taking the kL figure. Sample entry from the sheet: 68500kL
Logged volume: 506990.0373kL
